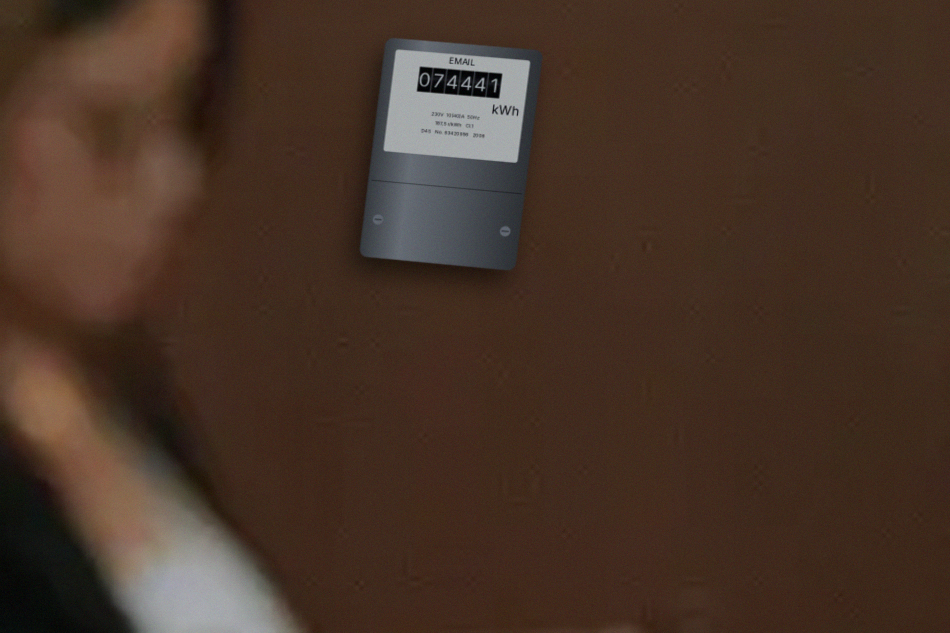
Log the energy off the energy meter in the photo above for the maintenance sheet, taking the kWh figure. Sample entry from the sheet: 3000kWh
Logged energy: 74441kWh
